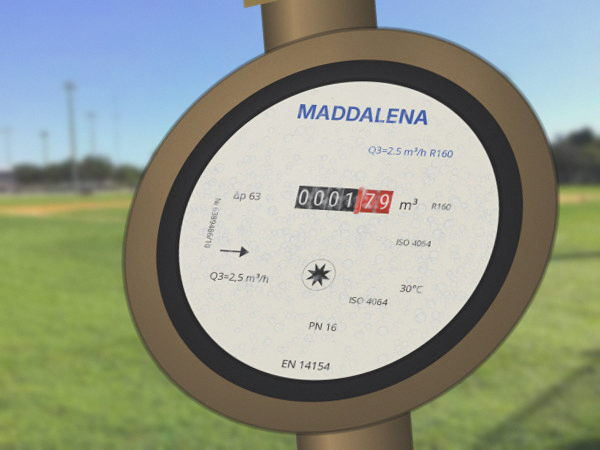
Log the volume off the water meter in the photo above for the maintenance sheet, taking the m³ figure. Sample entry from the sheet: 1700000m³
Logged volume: 1.79m³
